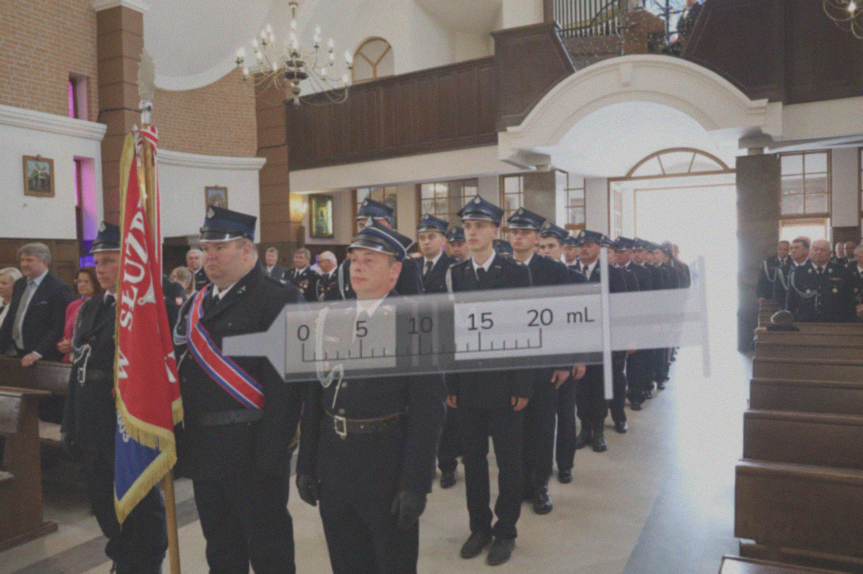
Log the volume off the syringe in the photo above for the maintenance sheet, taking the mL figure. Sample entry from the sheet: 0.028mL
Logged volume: 8mL
